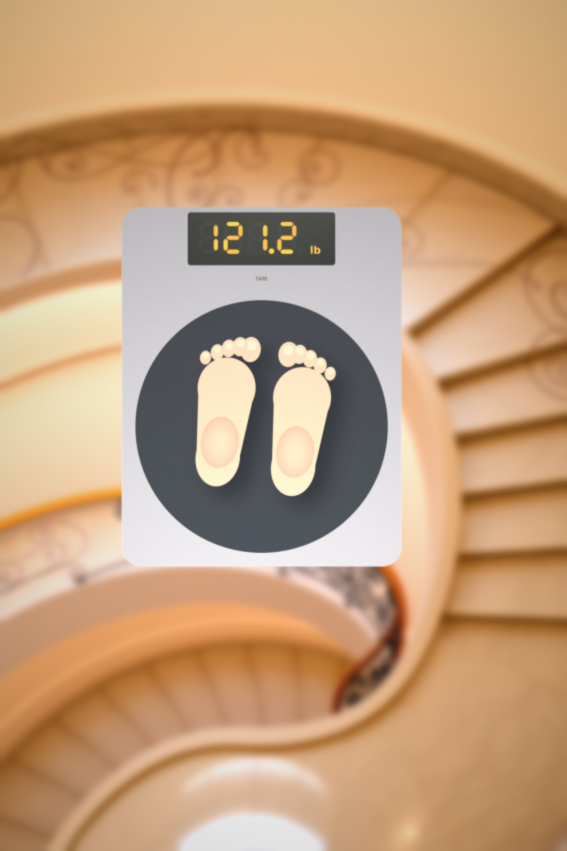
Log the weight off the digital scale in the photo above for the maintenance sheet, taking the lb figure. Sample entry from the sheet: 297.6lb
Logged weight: 121.2lb
